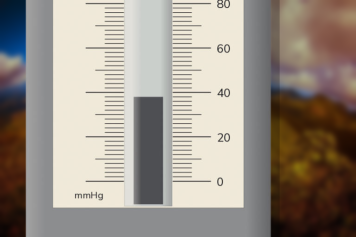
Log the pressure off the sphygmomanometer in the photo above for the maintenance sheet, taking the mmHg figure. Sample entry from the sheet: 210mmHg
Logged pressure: 38mmHg
